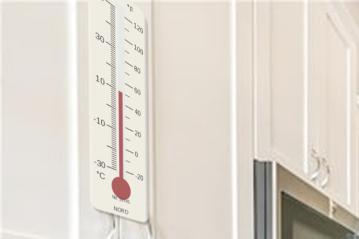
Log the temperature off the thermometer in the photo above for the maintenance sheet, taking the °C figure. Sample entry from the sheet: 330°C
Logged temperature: 10°C
